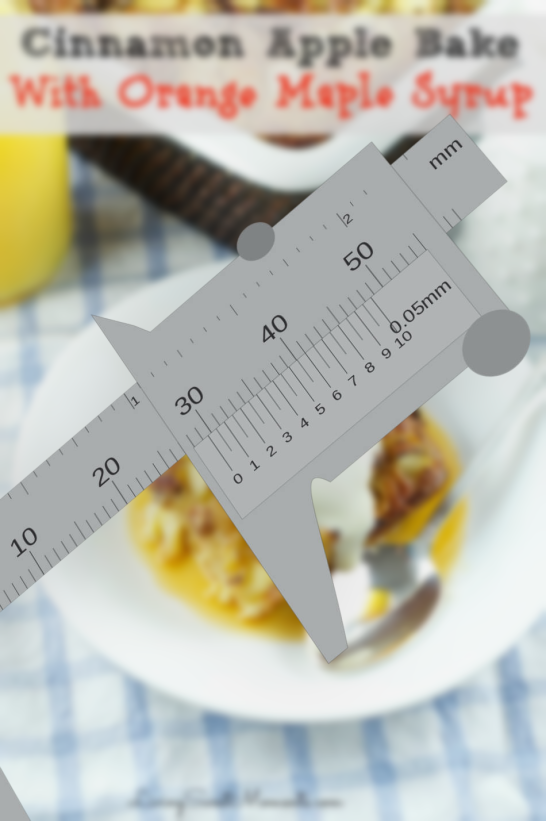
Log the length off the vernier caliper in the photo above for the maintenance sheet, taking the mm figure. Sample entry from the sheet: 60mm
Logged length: 29.6mm
